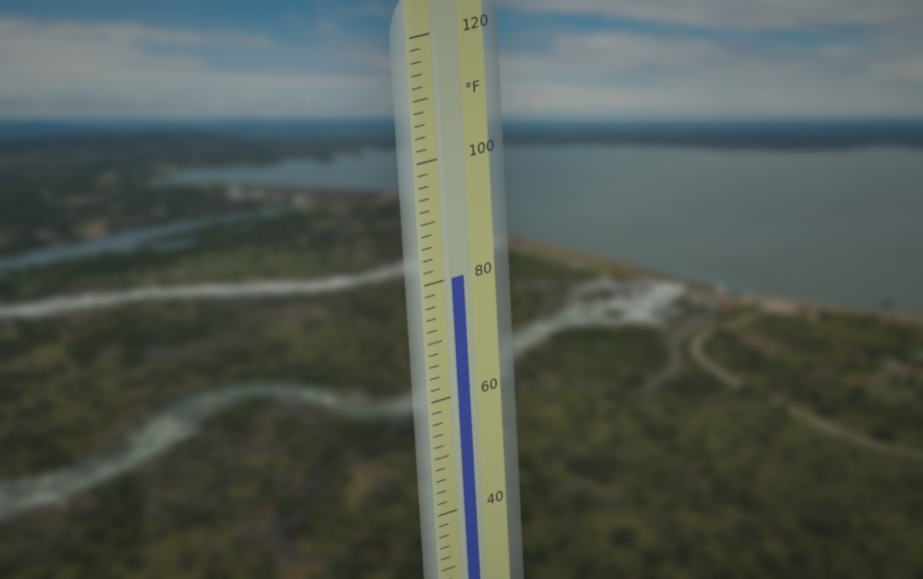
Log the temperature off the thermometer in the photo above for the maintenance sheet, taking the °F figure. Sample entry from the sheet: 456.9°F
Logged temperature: 80°F
